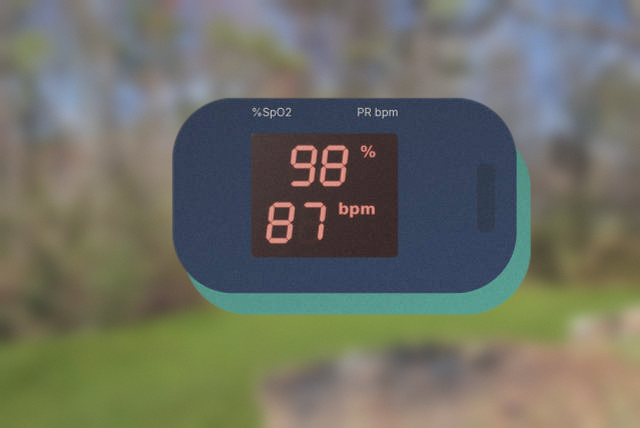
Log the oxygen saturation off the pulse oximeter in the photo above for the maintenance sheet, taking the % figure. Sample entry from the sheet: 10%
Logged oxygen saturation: 98%
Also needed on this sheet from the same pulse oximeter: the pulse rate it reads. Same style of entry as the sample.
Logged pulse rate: 87bpm
